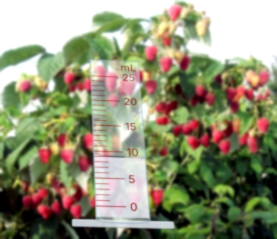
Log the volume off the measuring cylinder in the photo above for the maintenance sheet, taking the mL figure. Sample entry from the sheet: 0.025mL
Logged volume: 9mL
